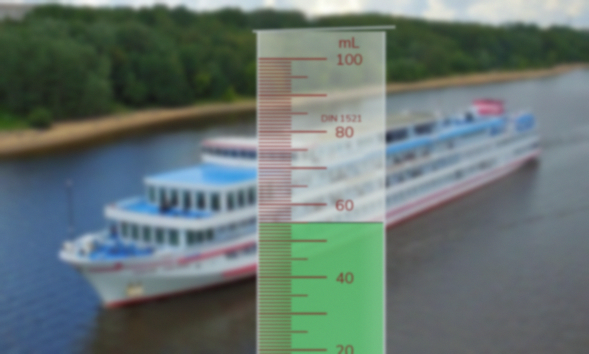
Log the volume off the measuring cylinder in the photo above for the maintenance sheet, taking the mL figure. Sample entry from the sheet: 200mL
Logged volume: 55mL
